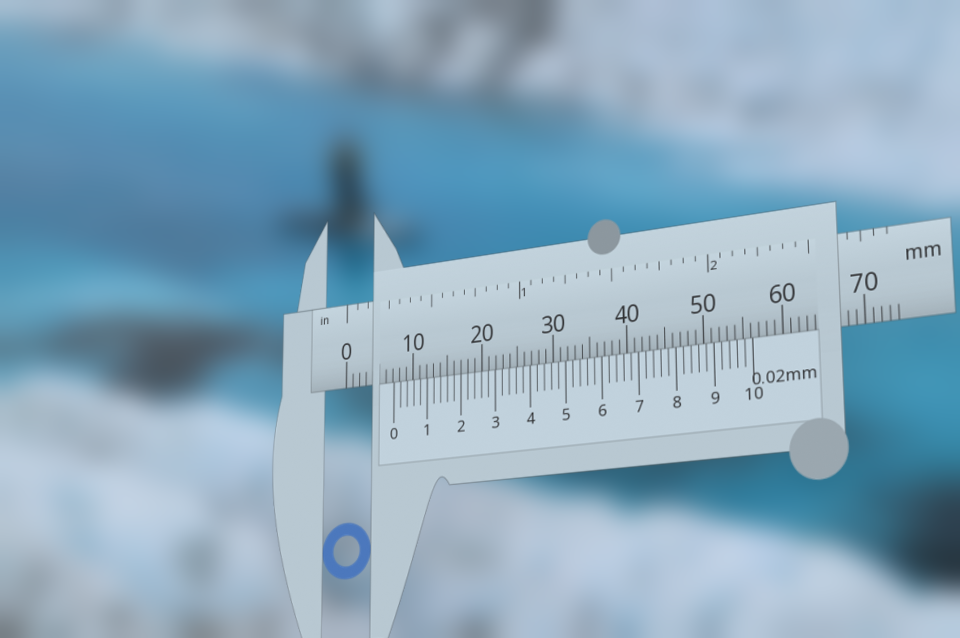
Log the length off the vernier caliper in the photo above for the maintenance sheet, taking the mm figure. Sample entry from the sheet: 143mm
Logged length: 7.2mm
